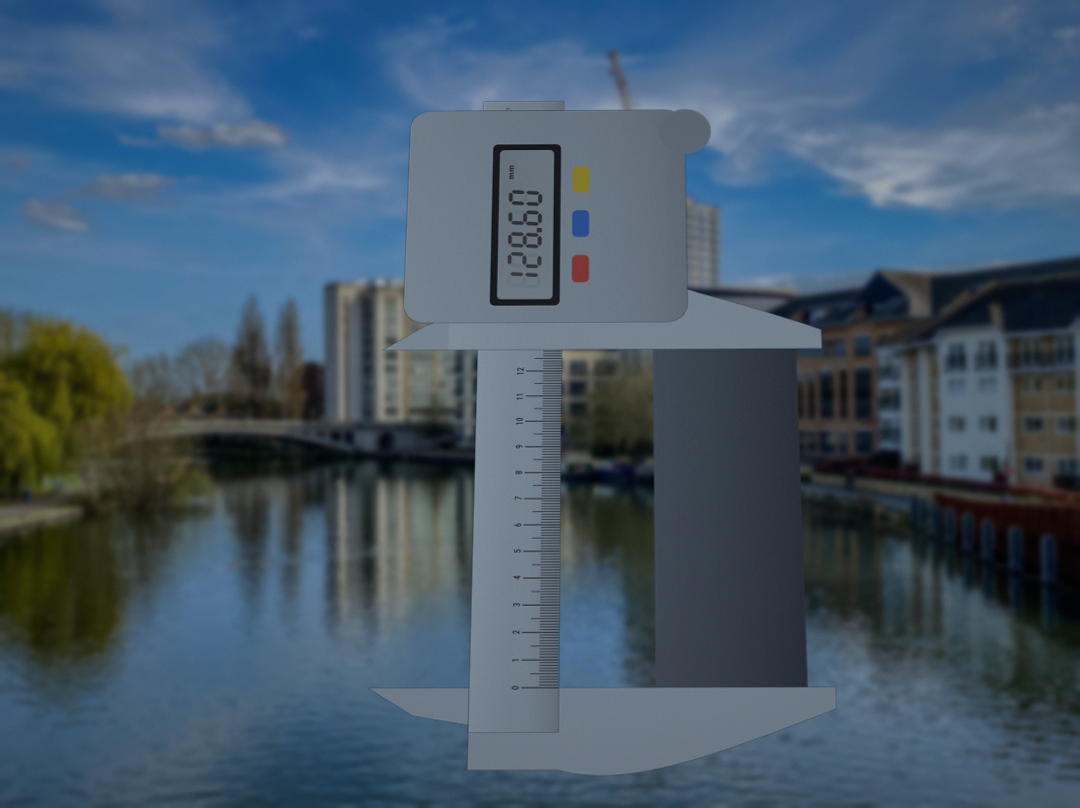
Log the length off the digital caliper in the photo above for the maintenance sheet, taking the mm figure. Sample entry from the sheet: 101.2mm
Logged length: 128.60mm
